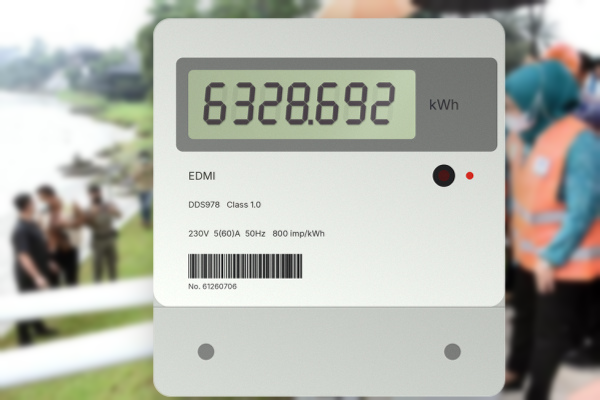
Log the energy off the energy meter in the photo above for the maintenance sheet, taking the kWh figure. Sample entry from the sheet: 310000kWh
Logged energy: 6328.692kWh
